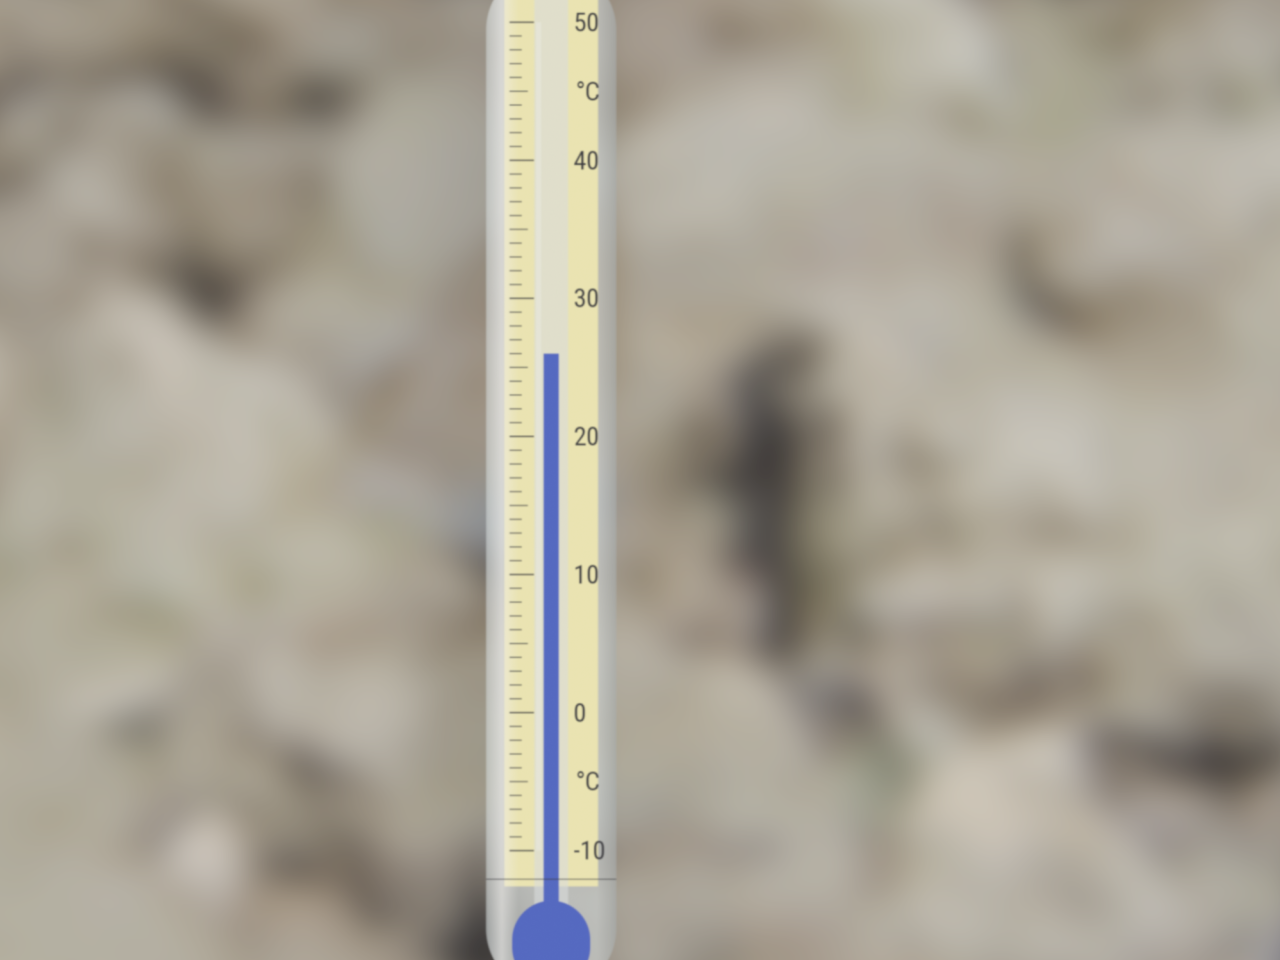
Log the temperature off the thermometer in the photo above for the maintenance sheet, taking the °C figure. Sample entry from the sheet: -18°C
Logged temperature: 26°C
